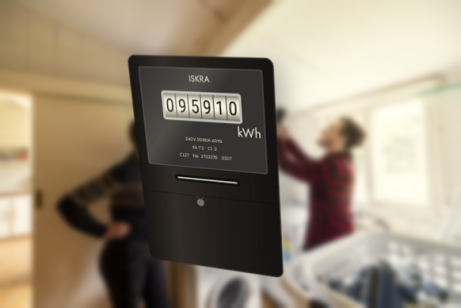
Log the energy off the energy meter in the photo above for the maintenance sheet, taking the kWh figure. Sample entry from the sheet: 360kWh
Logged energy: 95910kWh
